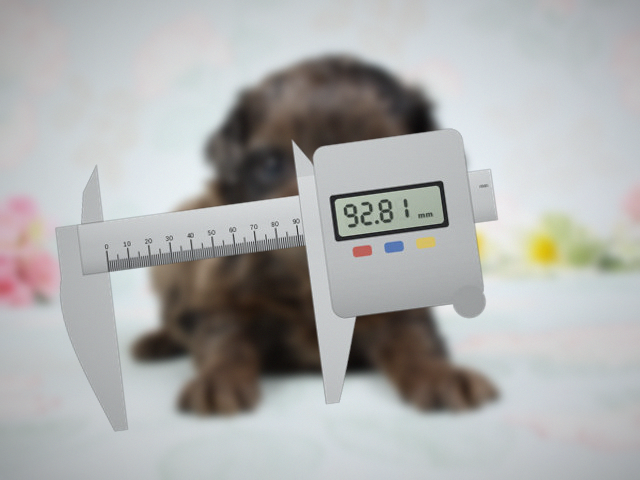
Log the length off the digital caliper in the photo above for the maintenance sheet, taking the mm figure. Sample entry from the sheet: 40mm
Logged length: 92.81mm
